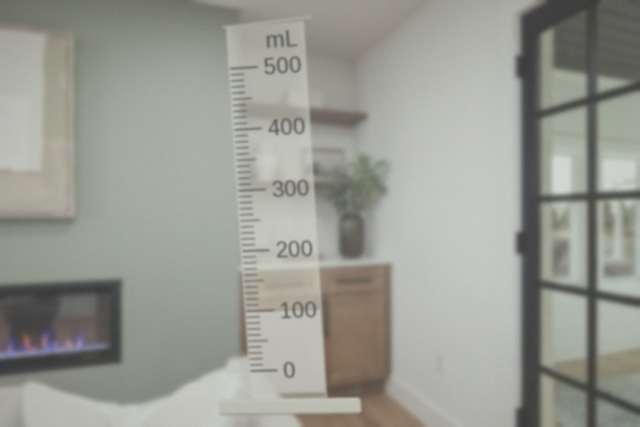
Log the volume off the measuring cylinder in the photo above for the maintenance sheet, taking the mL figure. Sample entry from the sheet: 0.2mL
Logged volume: 100mL
